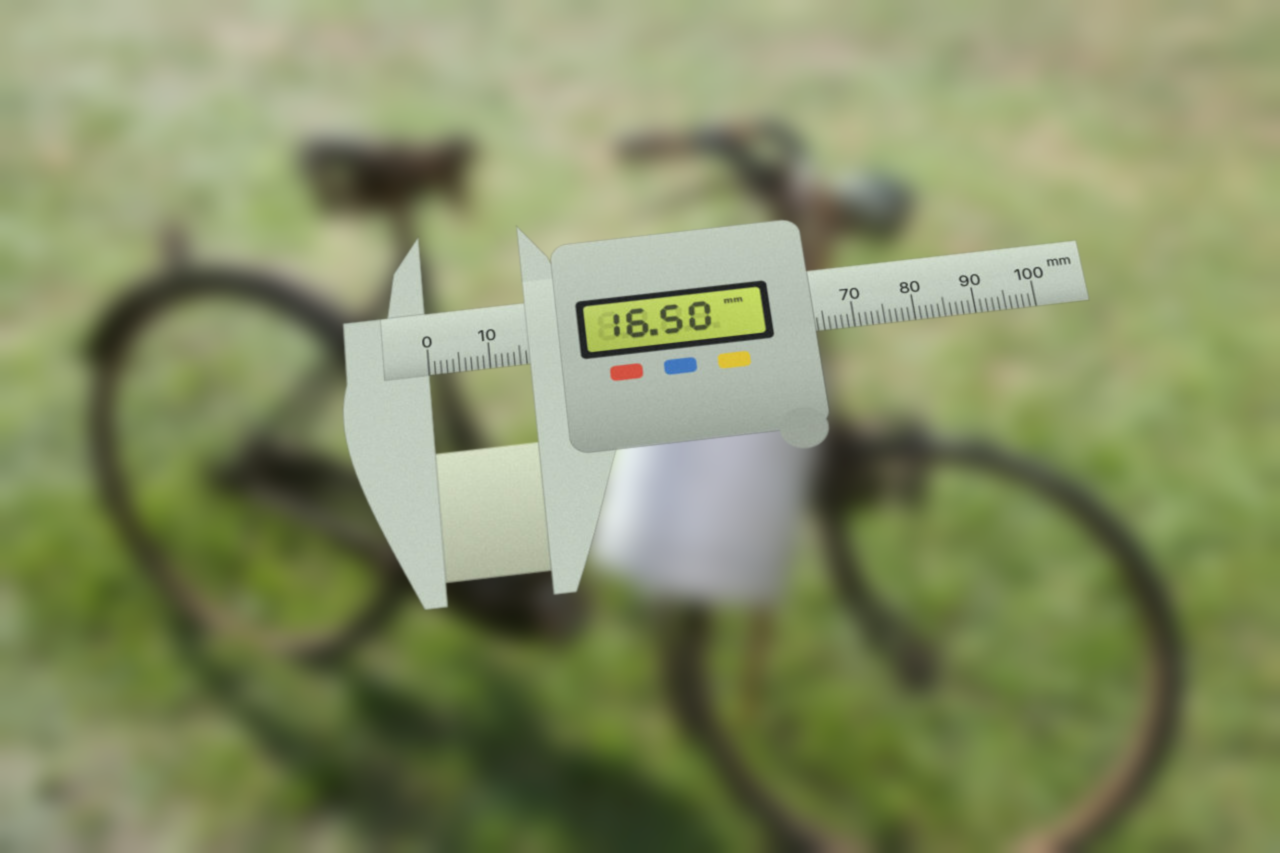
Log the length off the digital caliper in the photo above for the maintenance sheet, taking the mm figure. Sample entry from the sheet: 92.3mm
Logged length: 16.50mm
